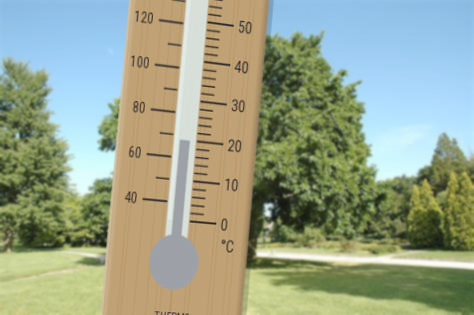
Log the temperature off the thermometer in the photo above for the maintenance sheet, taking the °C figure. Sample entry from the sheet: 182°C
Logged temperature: 20°C
